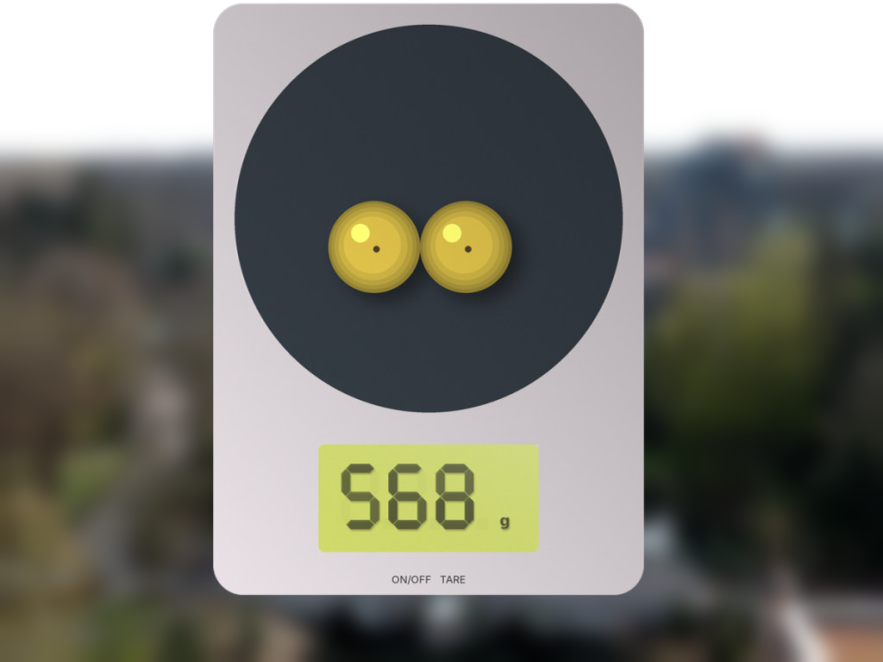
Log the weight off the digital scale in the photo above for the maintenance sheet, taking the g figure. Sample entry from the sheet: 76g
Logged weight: 568g
